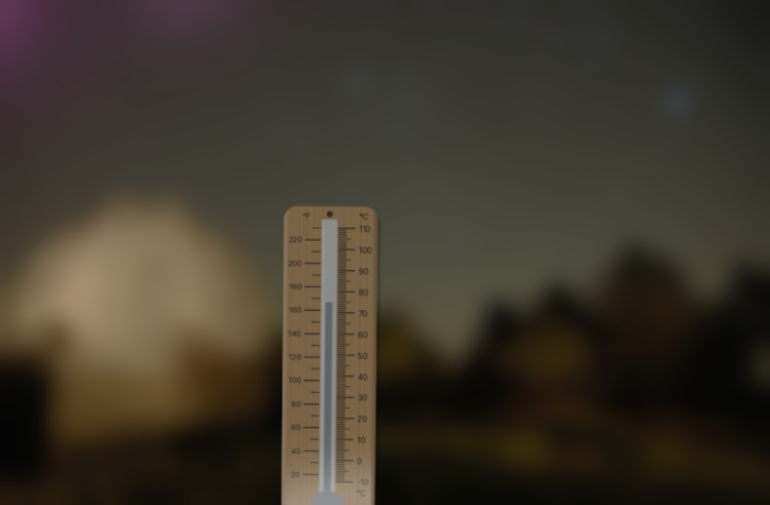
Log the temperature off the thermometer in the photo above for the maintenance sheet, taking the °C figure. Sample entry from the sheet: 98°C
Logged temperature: 75°C
